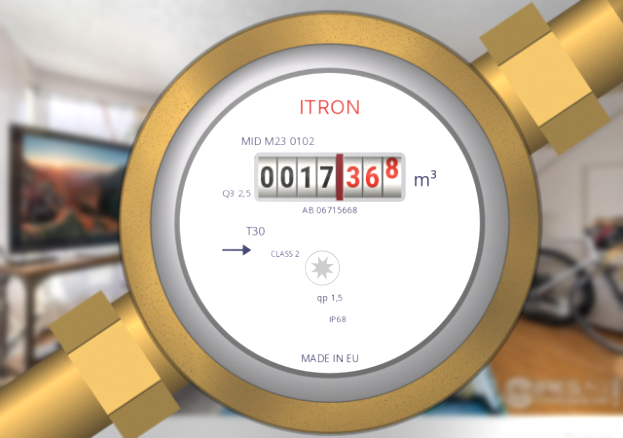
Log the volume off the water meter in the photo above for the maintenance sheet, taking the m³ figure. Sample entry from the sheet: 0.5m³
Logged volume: 17.368m³
